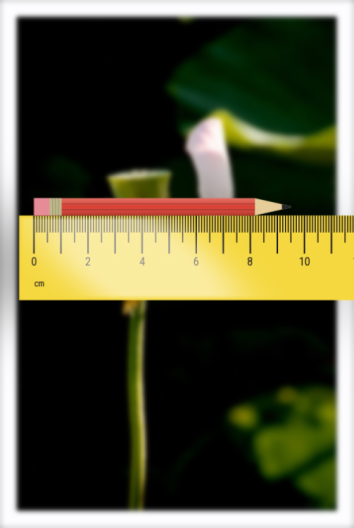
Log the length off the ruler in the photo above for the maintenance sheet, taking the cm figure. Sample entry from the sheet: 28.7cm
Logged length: 9.5cm
